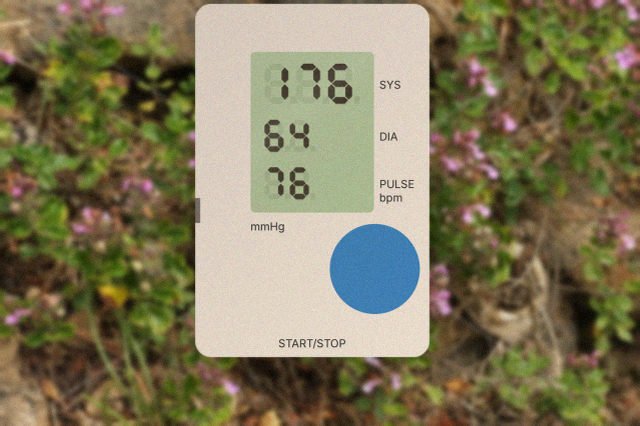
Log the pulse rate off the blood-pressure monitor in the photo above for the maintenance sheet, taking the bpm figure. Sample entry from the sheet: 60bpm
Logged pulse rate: 76bpm
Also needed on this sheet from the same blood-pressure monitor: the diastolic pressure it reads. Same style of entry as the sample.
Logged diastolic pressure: 64mmHg
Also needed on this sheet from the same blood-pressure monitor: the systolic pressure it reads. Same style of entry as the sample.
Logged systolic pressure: 176mmHg
